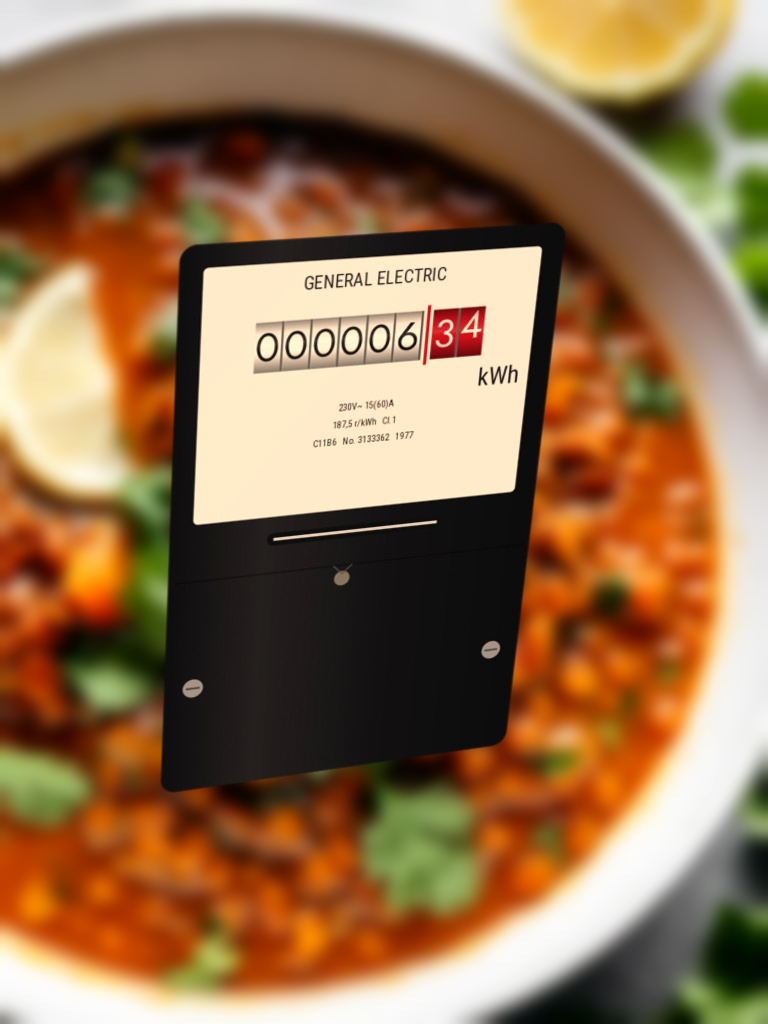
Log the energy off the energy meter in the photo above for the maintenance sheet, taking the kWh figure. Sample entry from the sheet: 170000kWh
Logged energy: 6.34kWh
